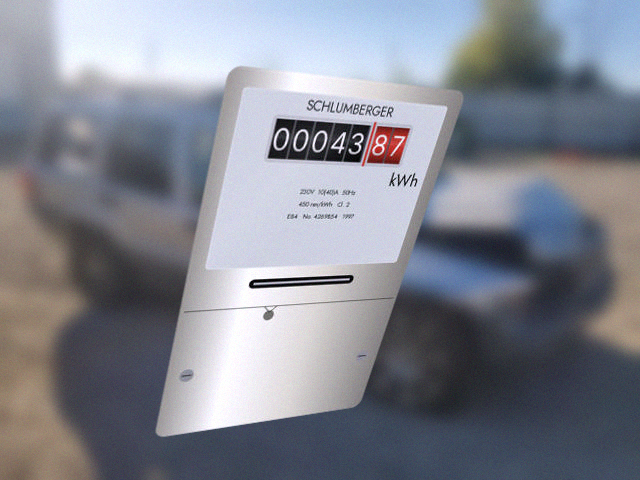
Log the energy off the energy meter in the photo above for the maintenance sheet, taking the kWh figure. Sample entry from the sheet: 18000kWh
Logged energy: 43.87kWh
